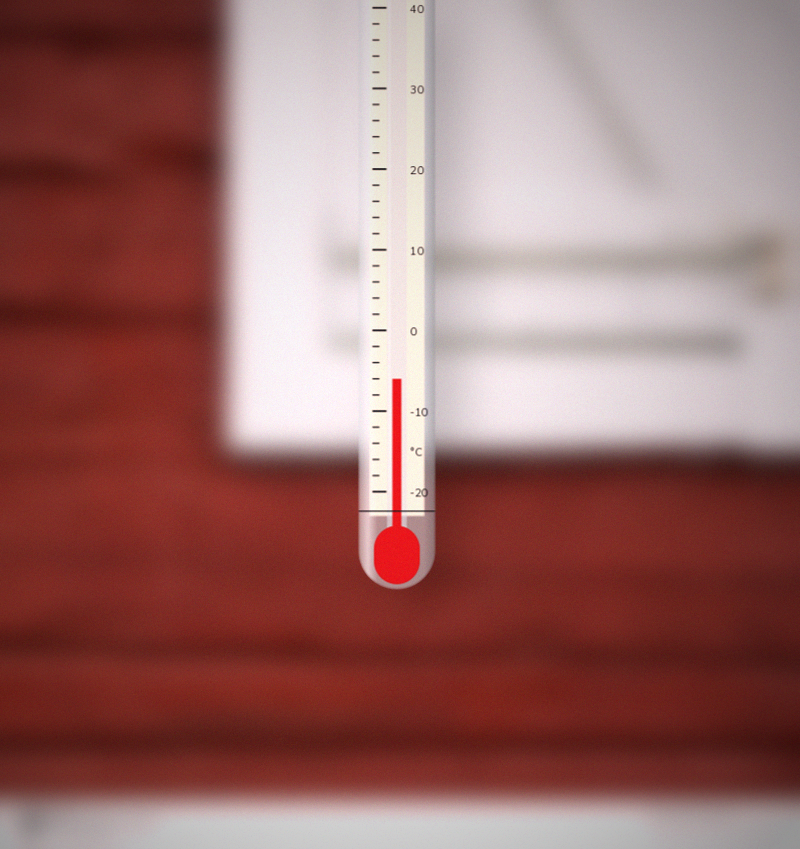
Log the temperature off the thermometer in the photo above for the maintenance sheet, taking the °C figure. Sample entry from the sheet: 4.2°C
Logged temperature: -6°C
